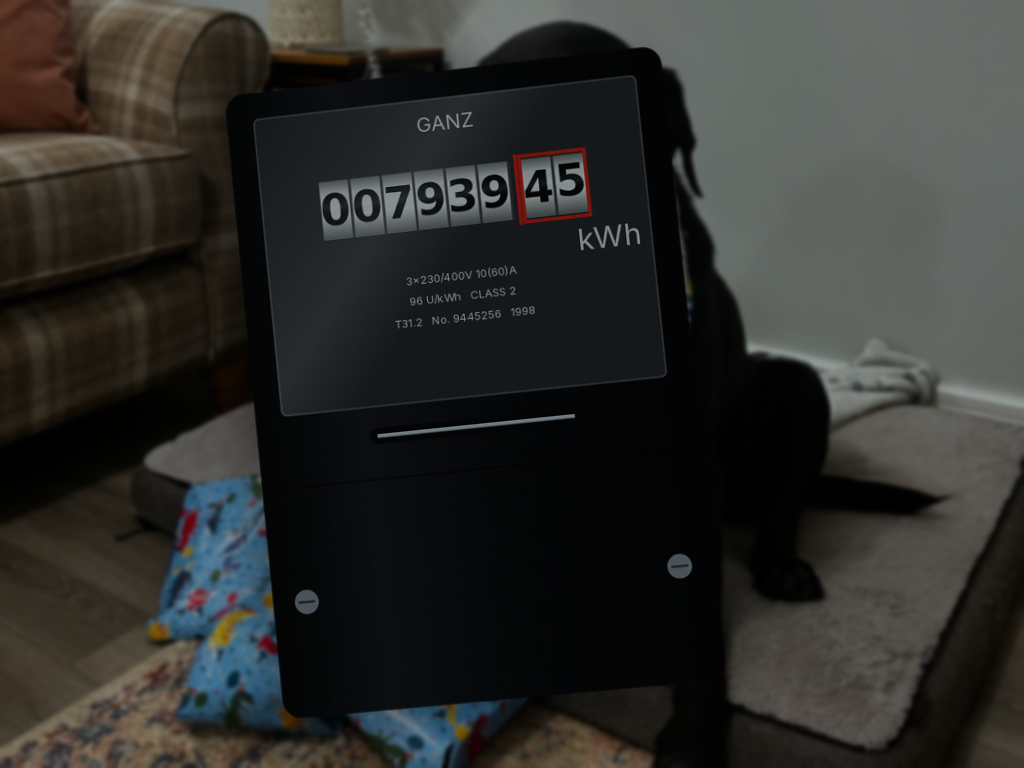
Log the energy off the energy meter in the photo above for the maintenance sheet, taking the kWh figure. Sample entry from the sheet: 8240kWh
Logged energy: 7939.45kWh
